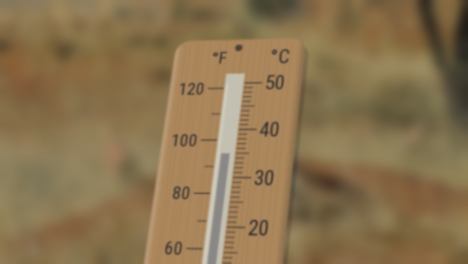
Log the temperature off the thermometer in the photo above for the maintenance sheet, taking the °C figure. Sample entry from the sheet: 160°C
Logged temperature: 35°C
